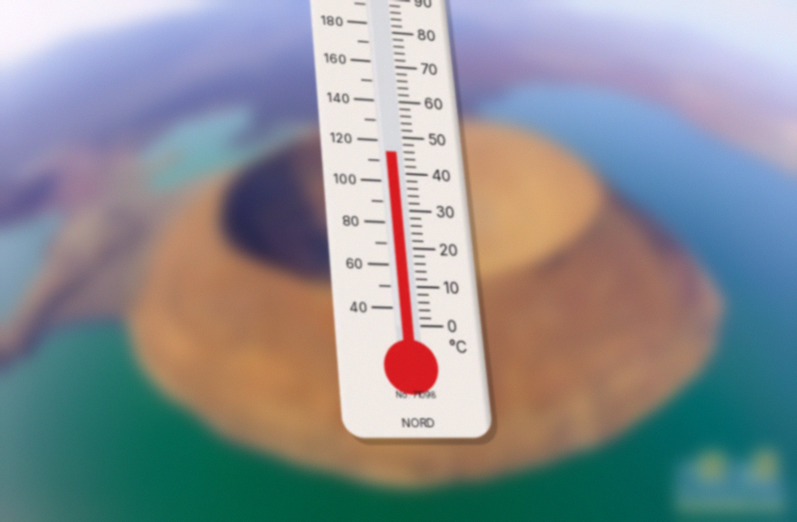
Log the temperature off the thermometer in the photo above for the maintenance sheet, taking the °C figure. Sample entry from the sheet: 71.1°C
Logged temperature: 46°C
